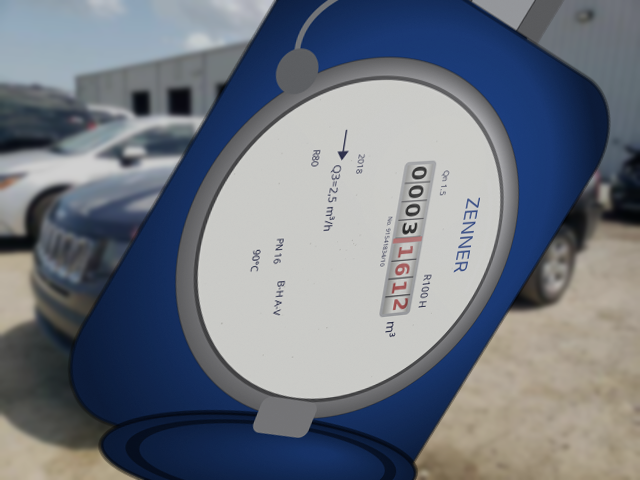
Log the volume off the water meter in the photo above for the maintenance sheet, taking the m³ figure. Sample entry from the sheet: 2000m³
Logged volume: 3.1612m³
